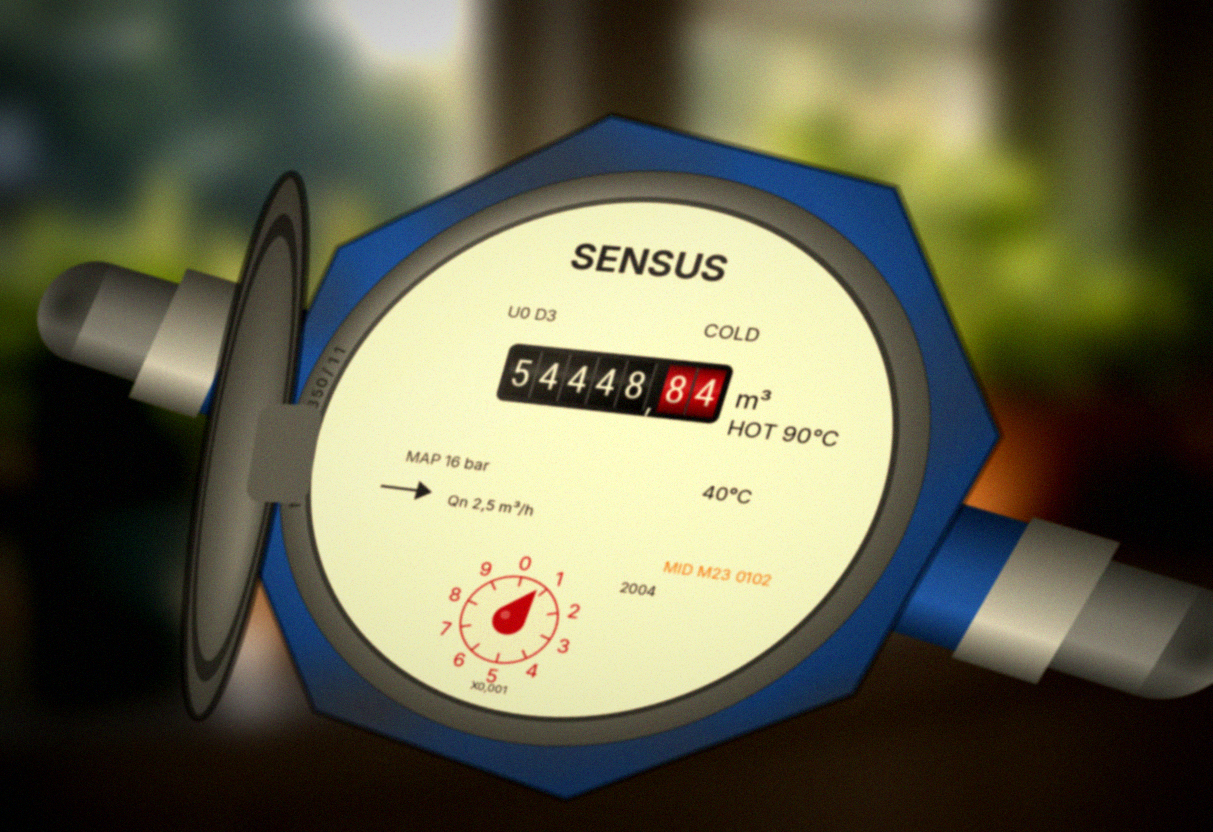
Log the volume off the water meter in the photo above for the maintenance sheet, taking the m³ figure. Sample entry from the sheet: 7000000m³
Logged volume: 54448.840m³
